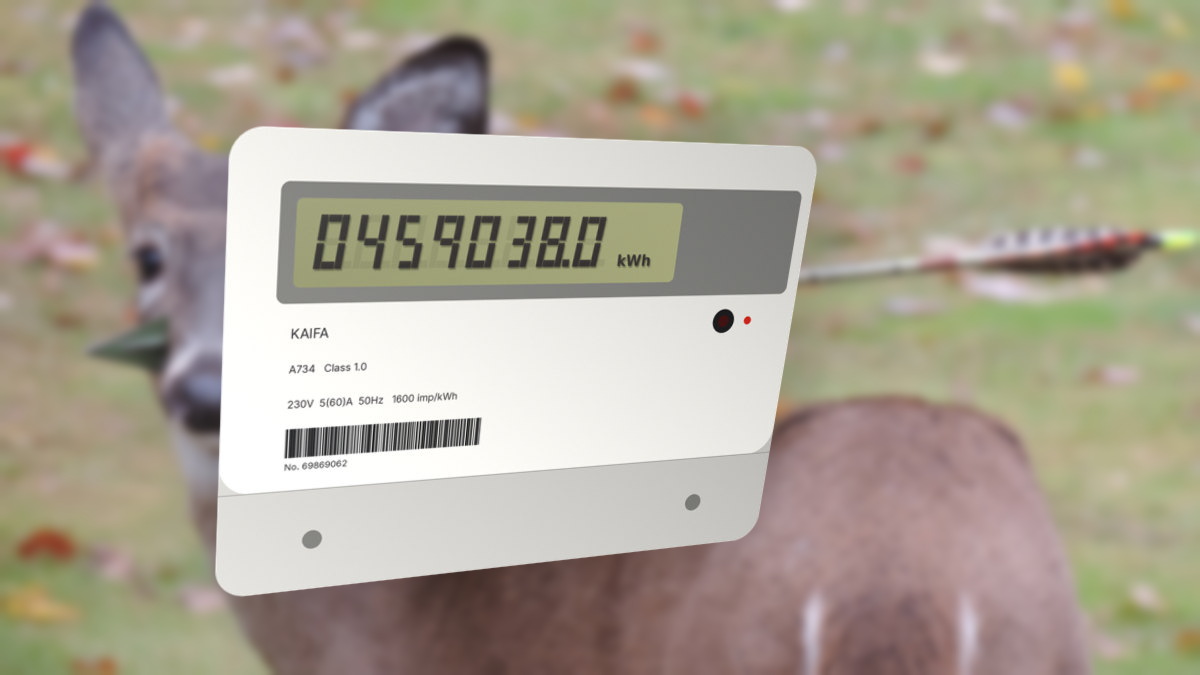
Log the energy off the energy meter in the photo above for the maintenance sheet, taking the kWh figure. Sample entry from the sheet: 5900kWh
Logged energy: 459038.0kWh
